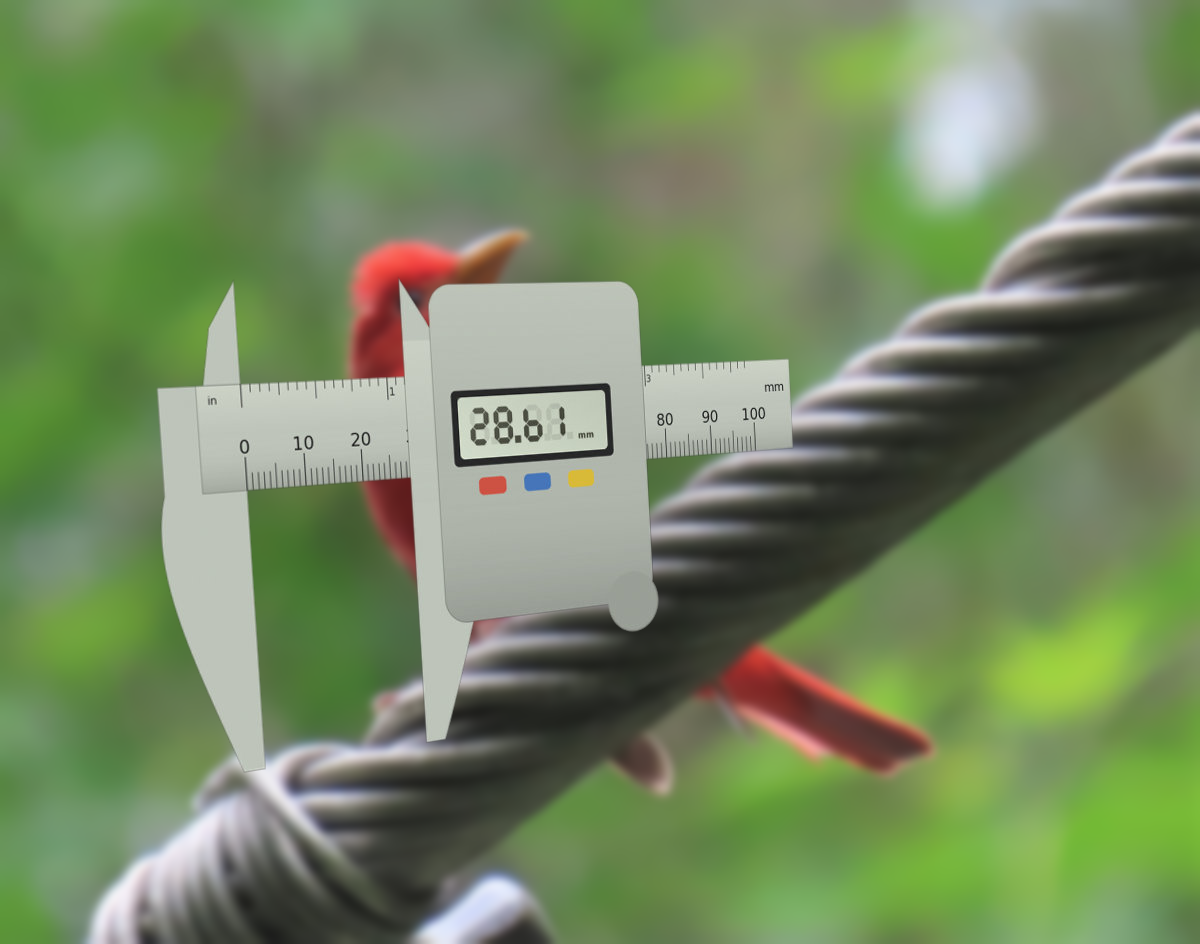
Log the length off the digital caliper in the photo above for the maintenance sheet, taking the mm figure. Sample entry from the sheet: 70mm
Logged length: 28.61mm
